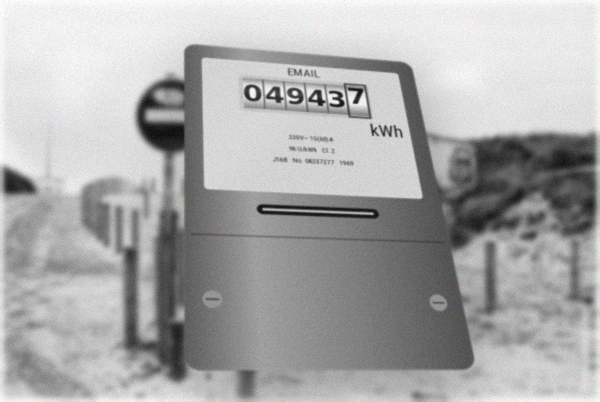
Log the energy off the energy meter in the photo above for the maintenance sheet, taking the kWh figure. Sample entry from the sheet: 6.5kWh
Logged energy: 4943.7kWh
